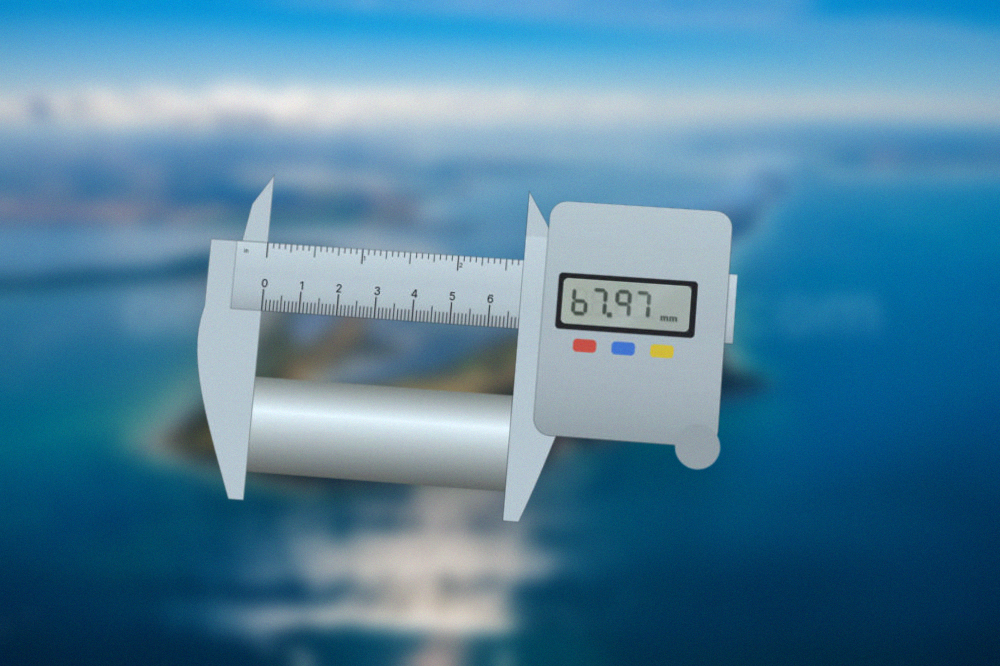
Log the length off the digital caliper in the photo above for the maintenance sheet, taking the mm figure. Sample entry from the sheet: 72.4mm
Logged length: 67.97mm
